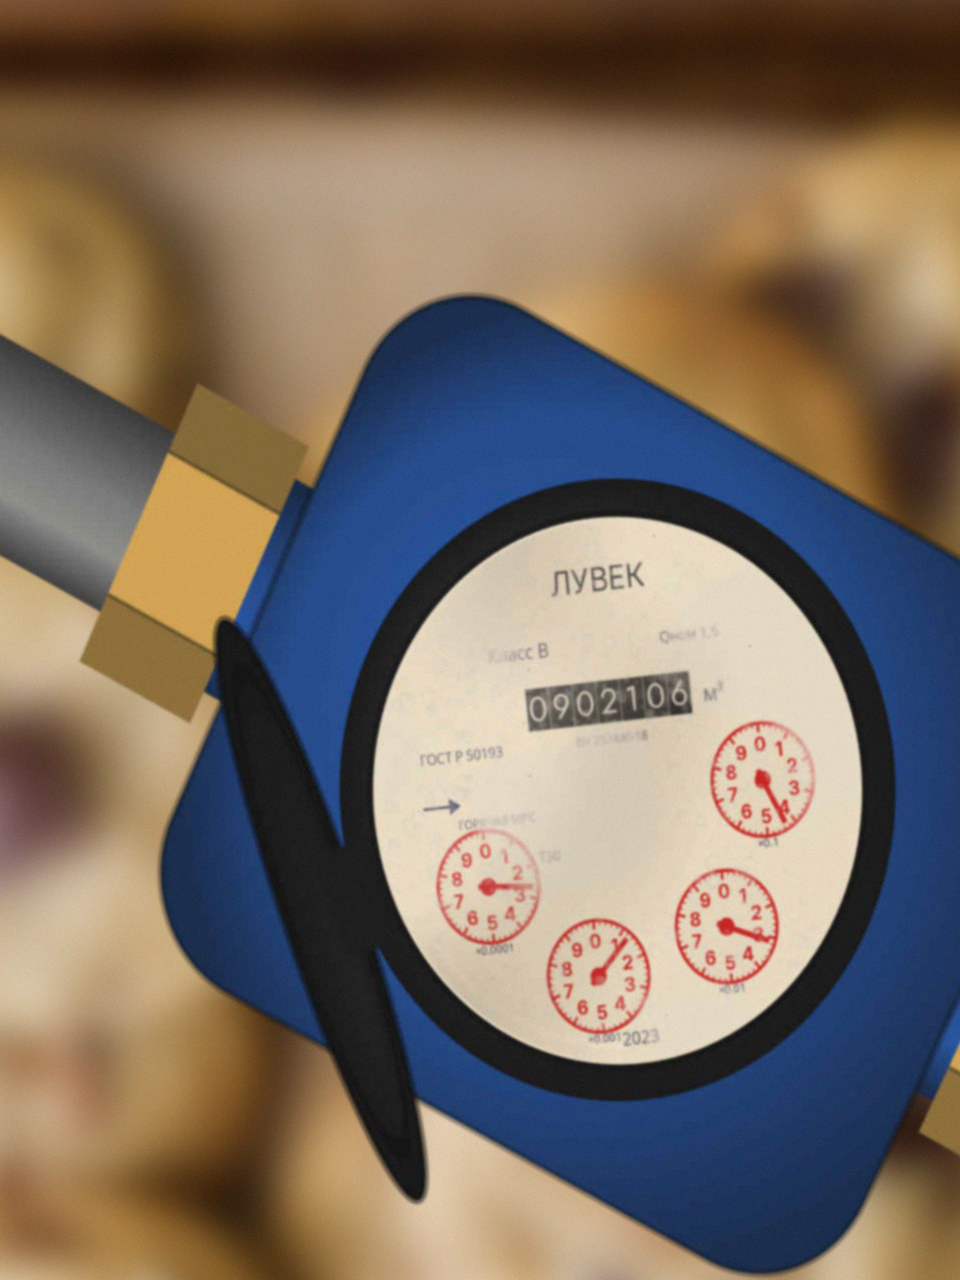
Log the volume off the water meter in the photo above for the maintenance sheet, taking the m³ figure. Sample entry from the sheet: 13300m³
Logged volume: 902106.4312m³
